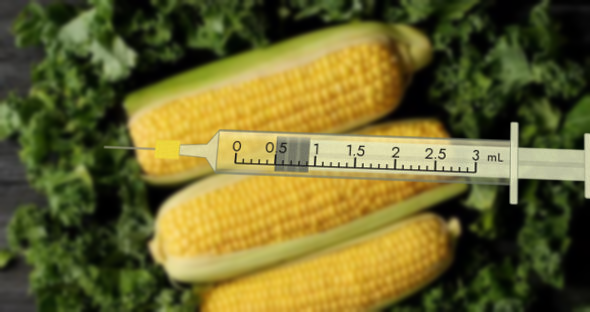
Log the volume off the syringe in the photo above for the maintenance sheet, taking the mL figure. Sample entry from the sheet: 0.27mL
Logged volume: 0.5mL
